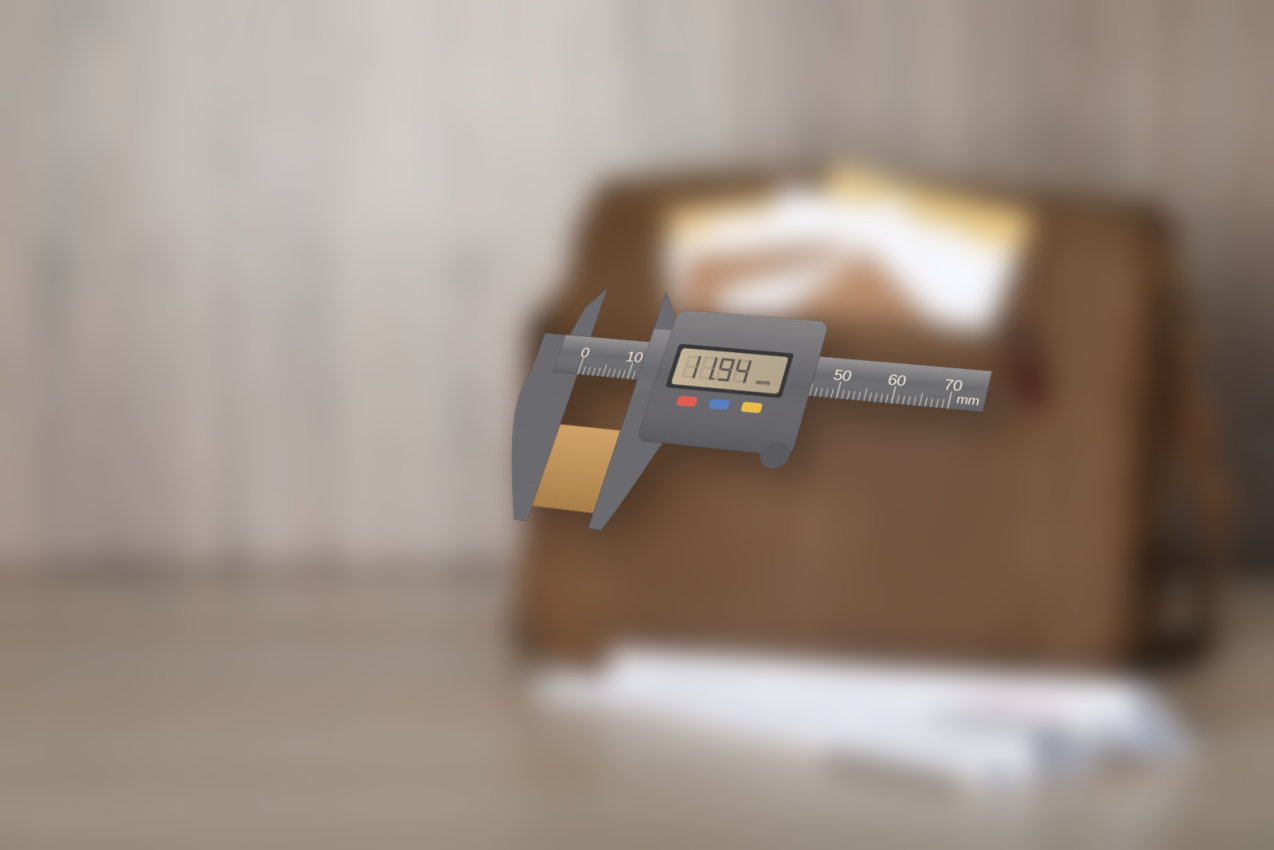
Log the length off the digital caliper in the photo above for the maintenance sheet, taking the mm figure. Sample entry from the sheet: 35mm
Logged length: 11.94mm
